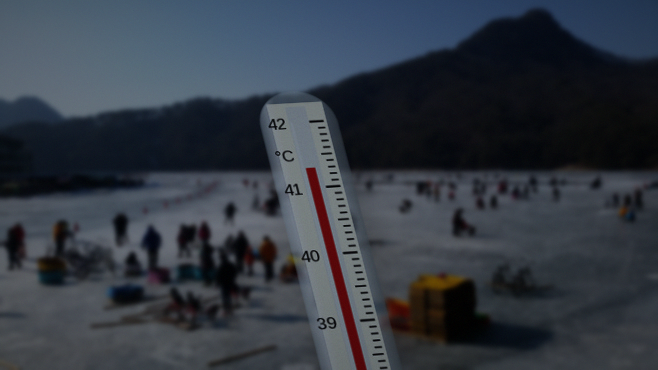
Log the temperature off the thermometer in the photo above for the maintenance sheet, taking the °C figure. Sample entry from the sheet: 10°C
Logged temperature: 41.3°C
